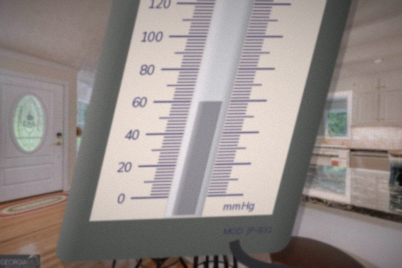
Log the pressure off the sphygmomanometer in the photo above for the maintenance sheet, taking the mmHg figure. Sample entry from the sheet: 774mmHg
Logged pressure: 60mmHg
